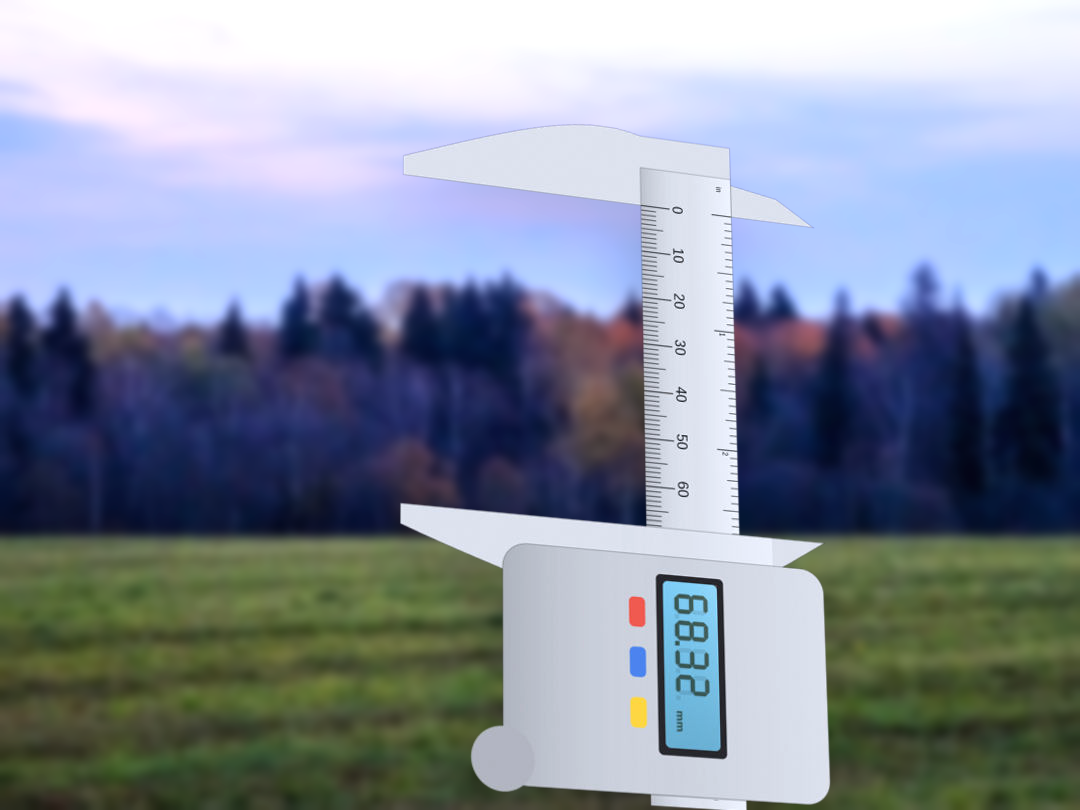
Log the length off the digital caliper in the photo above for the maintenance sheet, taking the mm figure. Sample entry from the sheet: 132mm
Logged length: 68.32mm
